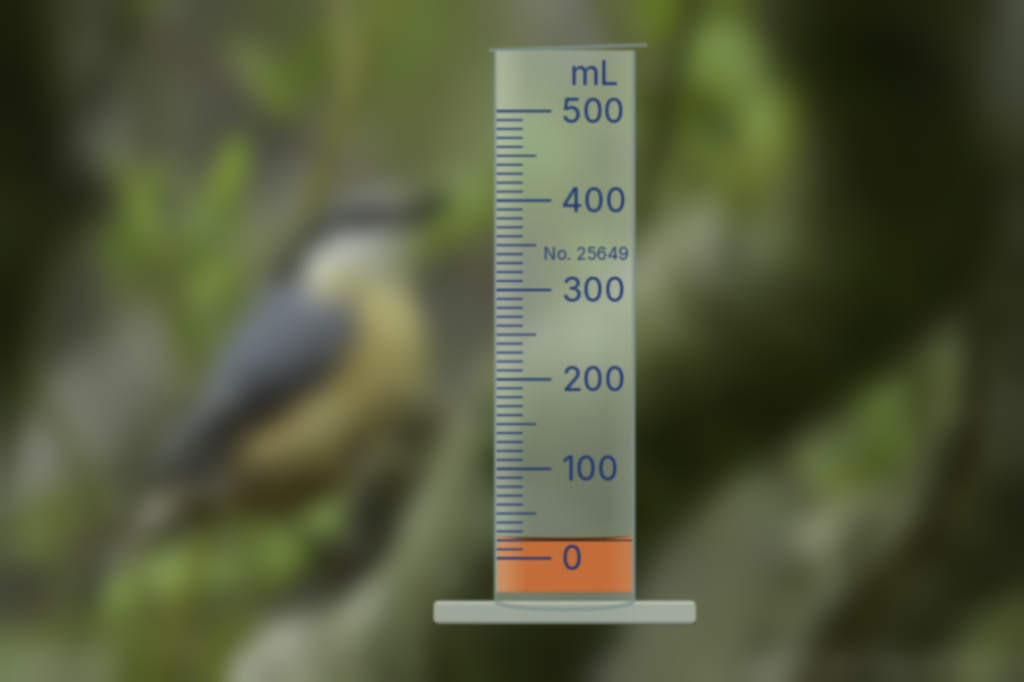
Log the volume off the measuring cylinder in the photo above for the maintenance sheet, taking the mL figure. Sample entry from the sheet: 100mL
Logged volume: 20mL
